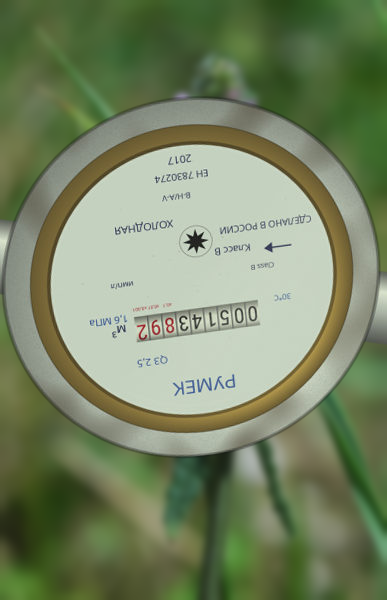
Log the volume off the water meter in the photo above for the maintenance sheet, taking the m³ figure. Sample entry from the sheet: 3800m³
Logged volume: 5143.892m³
